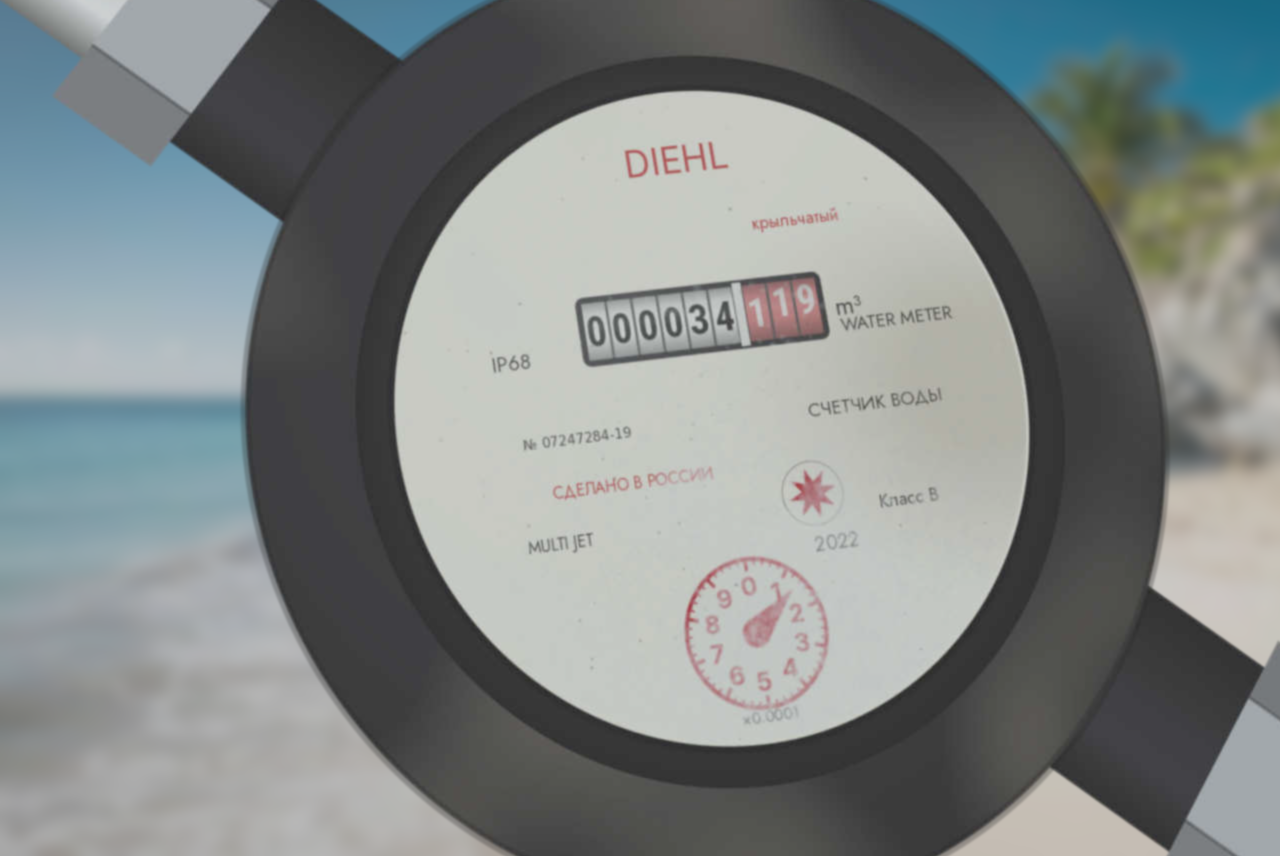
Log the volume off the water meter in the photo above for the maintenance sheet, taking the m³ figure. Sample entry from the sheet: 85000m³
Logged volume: 34.1191m³
